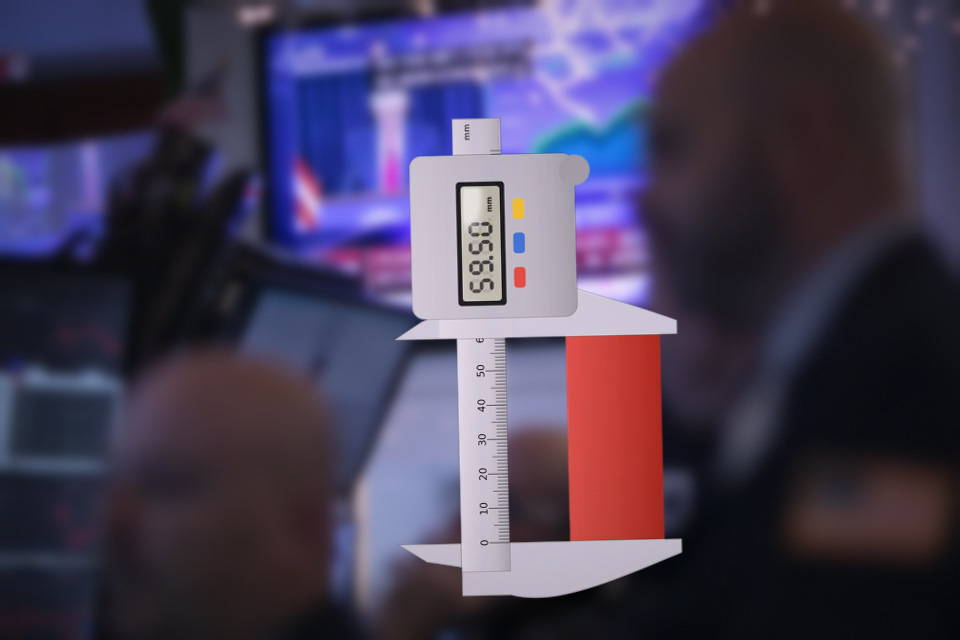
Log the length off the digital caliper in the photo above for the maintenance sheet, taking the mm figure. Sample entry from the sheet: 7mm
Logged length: 59.50mm
